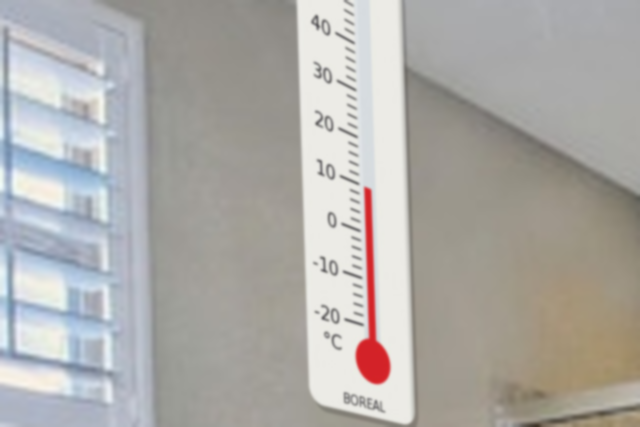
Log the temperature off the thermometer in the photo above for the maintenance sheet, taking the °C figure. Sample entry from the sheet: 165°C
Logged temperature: 10°C
